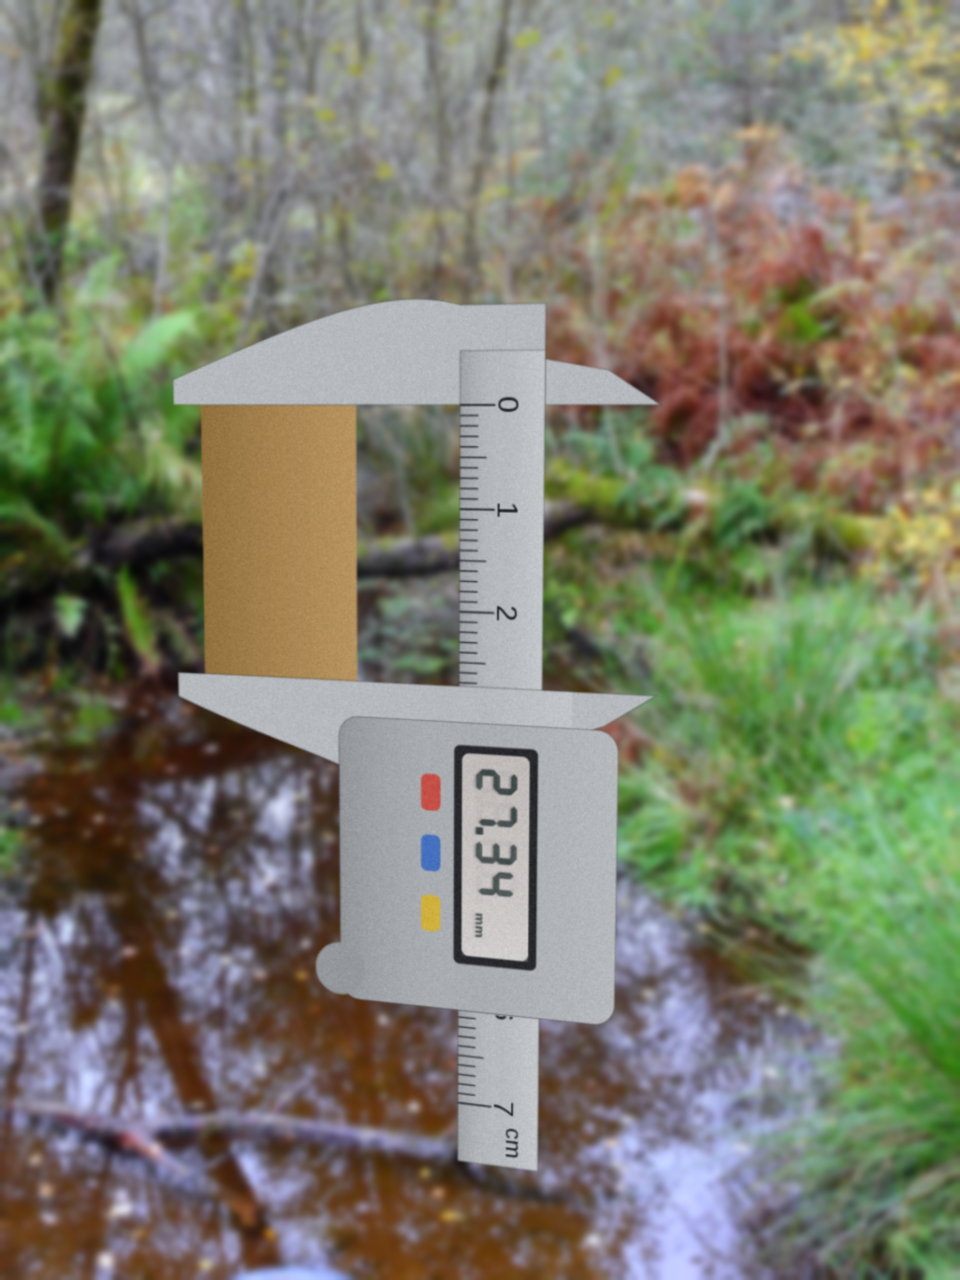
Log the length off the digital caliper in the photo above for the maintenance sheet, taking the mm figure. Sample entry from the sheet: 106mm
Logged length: 27.34mm
